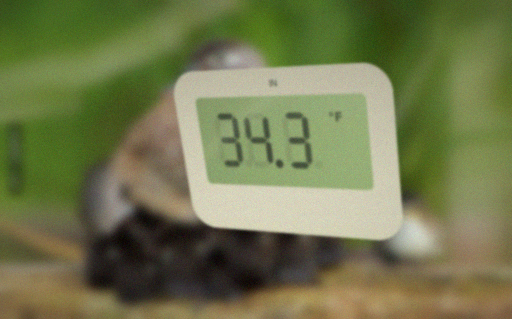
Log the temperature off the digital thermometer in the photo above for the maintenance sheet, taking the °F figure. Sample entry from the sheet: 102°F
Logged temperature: 34.3°F
